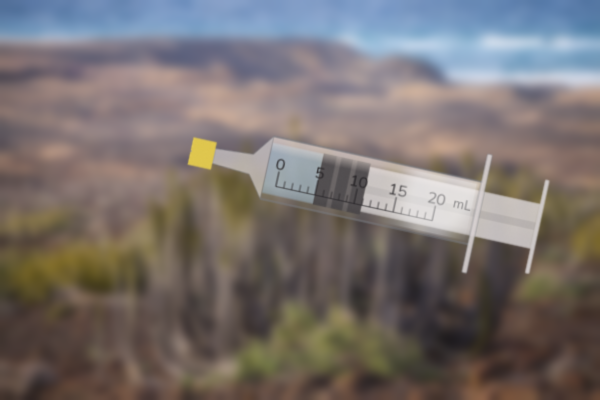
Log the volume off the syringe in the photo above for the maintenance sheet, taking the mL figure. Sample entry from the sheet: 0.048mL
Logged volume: 5mL
